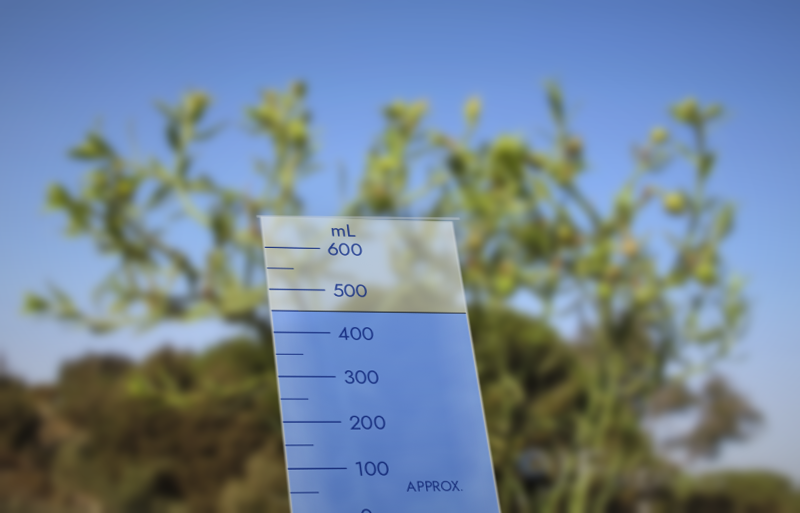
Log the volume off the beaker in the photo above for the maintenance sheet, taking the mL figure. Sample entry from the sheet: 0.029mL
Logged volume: 450mL
